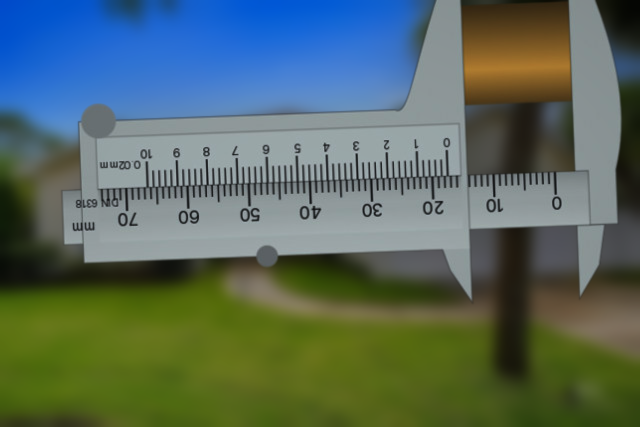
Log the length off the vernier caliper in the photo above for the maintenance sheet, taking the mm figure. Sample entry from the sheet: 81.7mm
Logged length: 17.5mm
